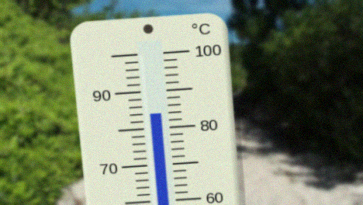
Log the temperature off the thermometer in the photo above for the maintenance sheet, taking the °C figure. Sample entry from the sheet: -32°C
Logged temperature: 84°C
